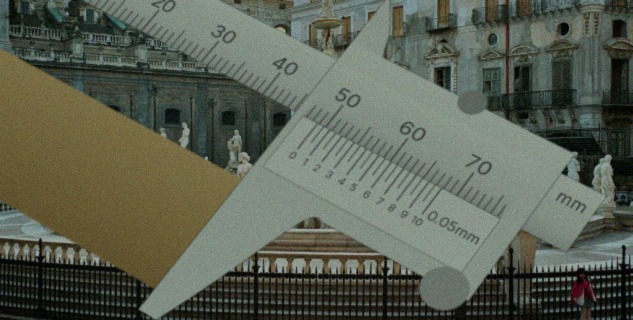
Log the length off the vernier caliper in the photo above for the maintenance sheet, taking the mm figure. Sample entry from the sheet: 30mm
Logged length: 48.8mm
